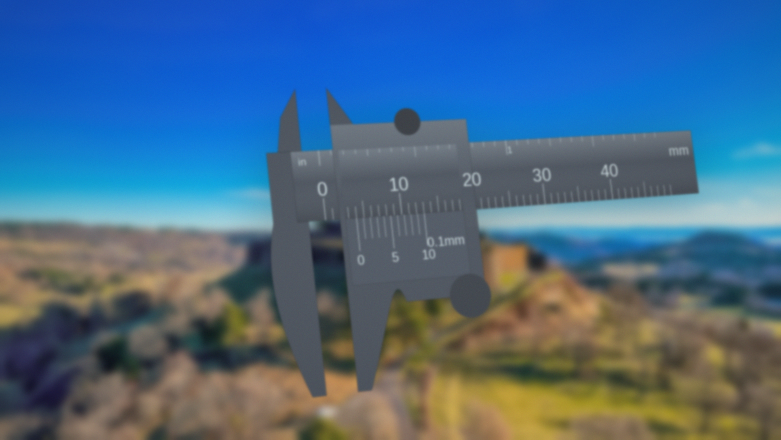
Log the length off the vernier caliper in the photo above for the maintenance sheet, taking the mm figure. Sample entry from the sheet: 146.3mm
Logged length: 4.0mm
